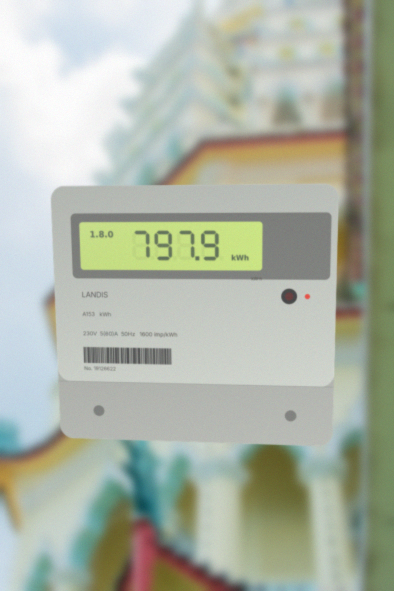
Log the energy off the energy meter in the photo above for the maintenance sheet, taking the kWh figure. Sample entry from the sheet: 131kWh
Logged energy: 797.9kWh
